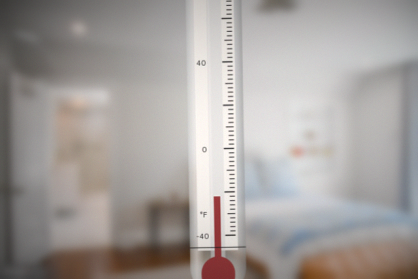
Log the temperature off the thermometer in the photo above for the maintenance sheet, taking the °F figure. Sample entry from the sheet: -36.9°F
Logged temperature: -22°F
